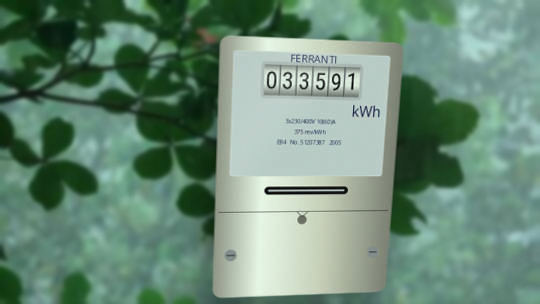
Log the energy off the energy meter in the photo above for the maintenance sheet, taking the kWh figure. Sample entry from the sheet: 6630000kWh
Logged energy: 33591kWh
